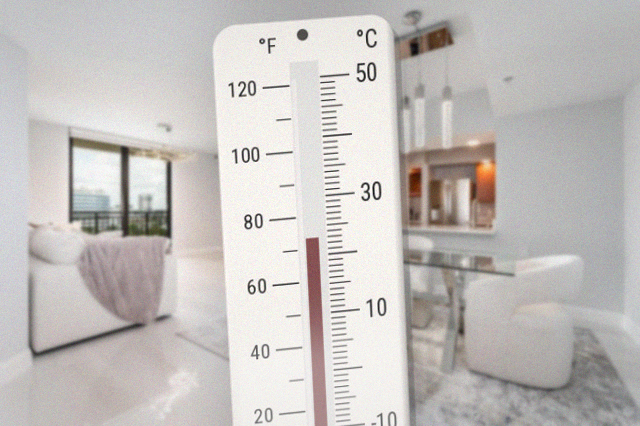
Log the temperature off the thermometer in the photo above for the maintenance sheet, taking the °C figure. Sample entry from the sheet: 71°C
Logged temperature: 23°C
